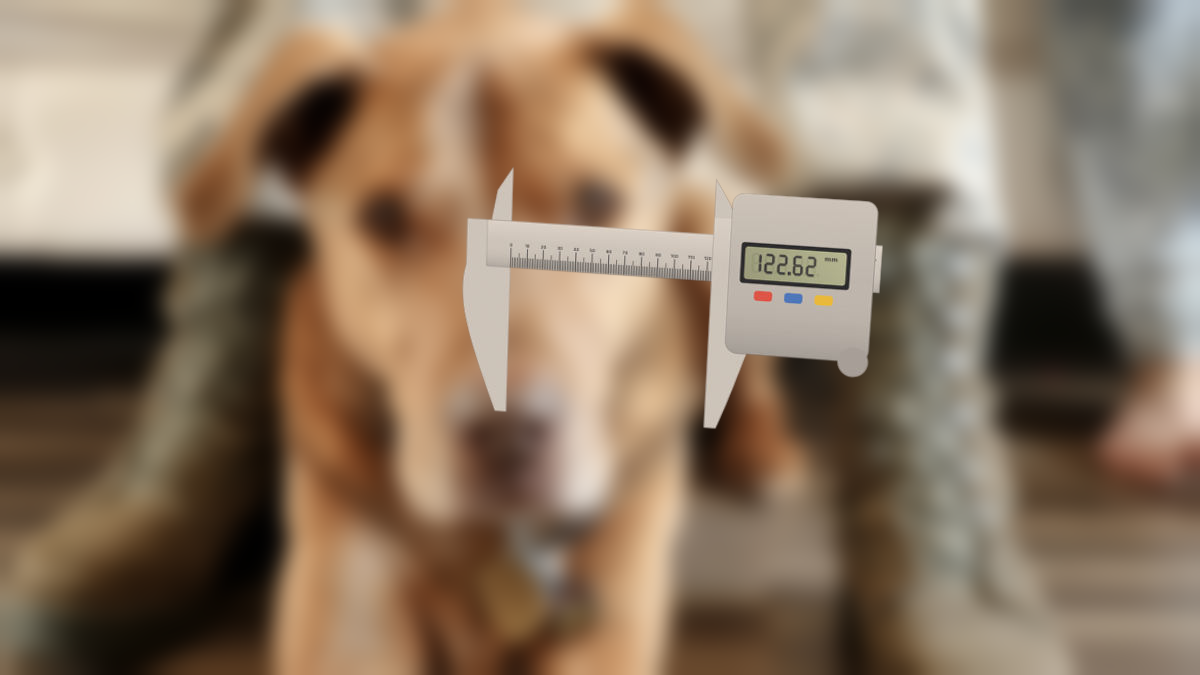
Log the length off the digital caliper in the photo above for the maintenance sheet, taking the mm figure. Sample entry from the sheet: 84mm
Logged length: 122.62mm
